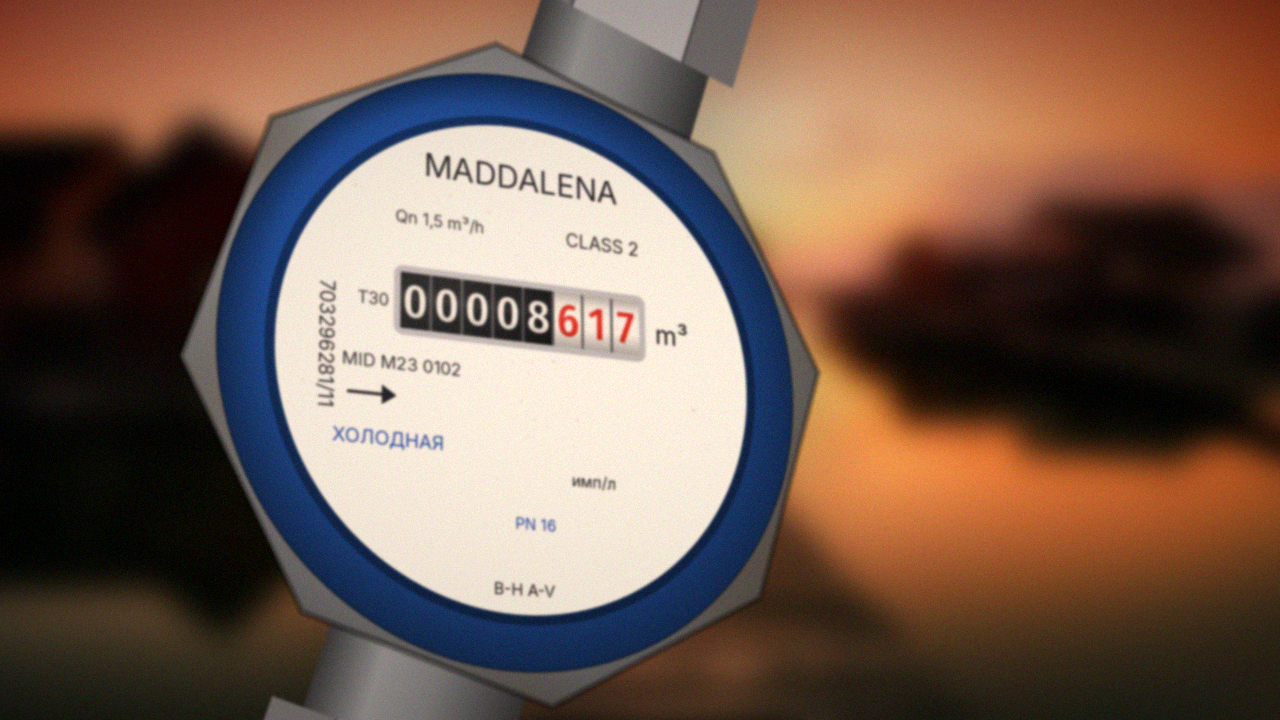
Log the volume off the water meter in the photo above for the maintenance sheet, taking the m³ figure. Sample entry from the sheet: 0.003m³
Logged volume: 8.617m³
